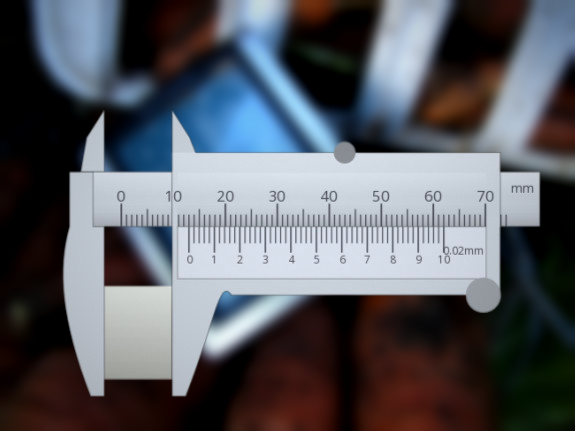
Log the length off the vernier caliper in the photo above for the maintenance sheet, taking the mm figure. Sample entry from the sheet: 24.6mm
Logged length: 13.0mm
